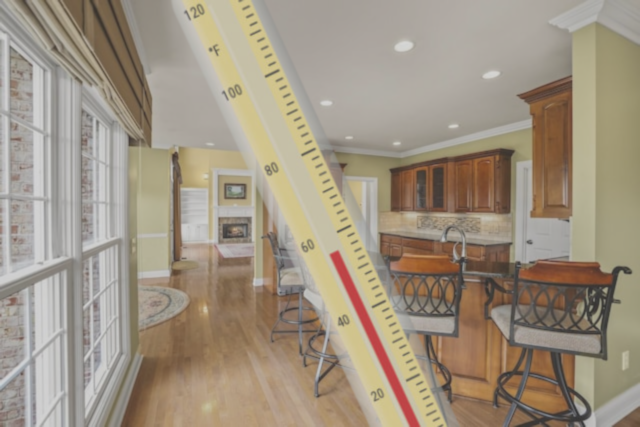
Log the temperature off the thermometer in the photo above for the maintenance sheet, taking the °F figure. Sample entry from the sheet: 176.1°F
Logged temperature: 56°F
